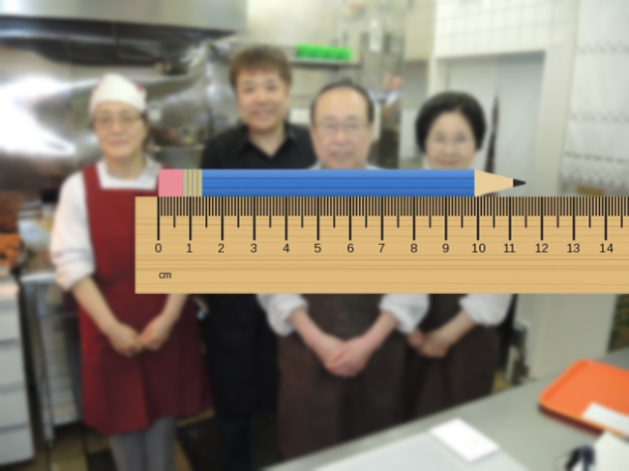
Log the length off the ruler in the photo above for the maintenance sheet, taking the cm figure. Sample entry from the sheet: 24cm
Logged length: 11.5cm
